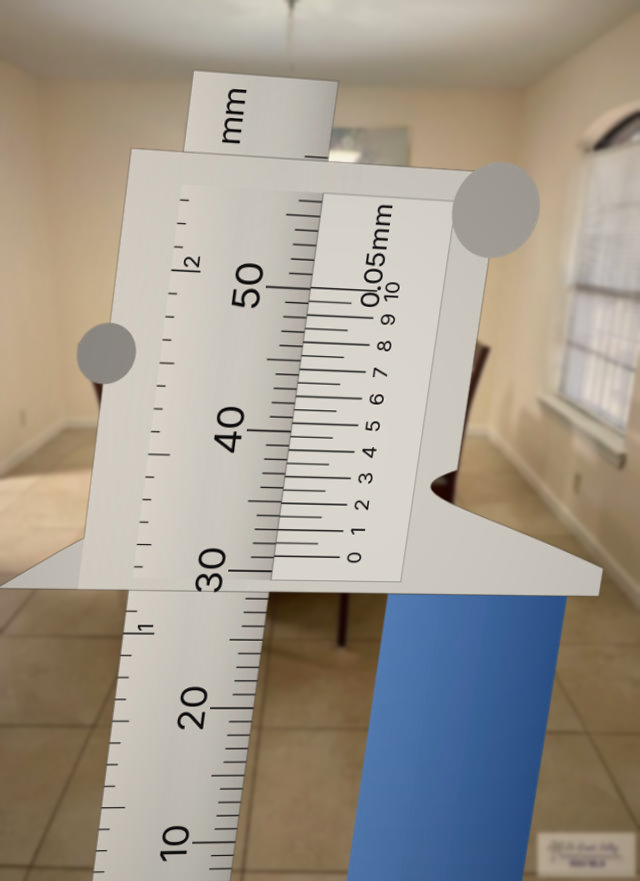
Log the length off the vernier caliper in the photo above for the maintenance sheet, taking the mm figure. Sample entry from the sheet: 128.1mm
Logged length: 31.1mm
